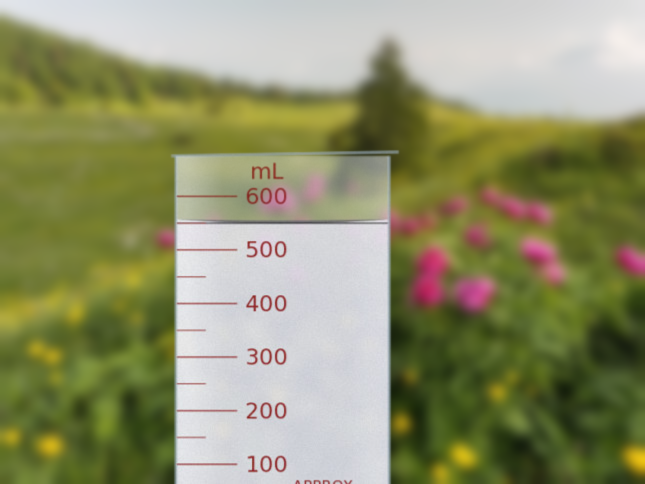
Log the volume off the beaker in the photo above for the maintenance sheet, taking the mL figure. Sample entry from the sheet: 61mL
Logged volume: 550mL
